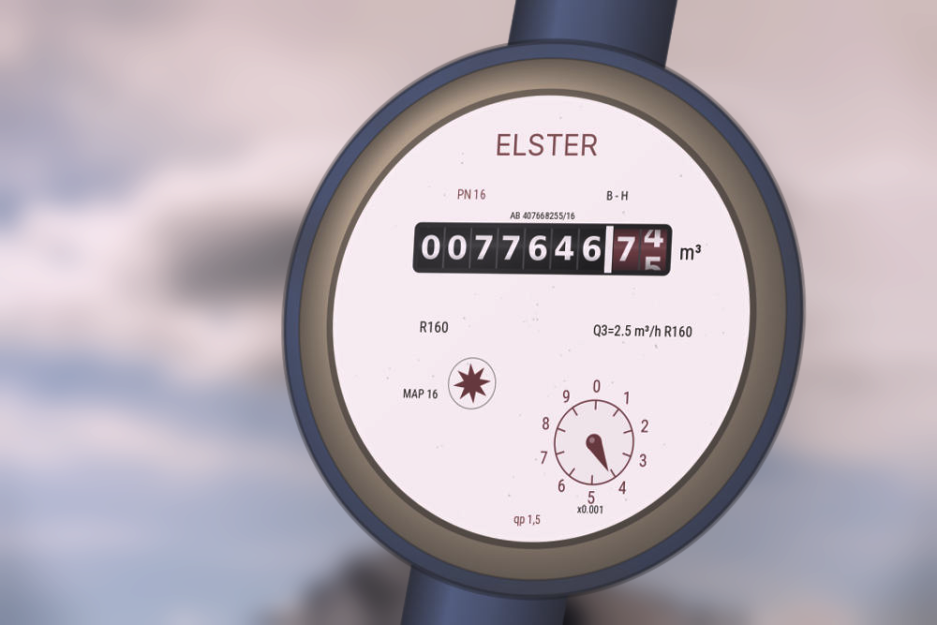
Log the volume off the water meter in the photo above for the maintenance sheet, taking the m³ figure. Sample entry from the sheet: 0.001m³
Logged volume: 77646.744m³
